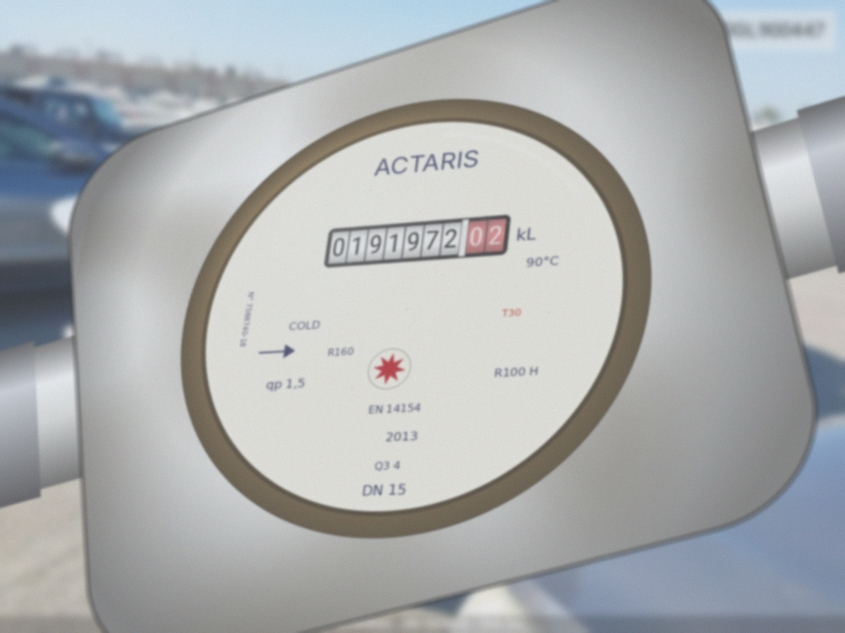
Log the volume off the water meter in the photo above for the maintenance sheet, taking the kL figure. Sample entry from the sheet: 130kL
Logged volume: 191972.02kL
